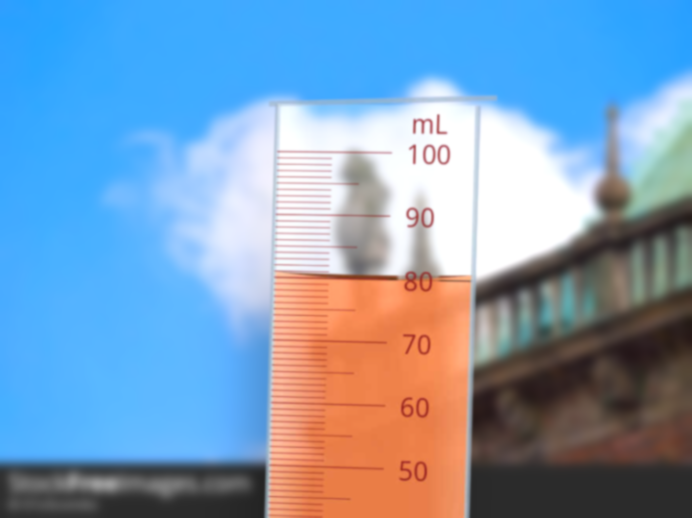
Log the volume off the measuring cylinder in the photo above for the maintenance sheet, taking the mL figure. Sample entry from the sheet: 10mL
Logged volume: 80mL
